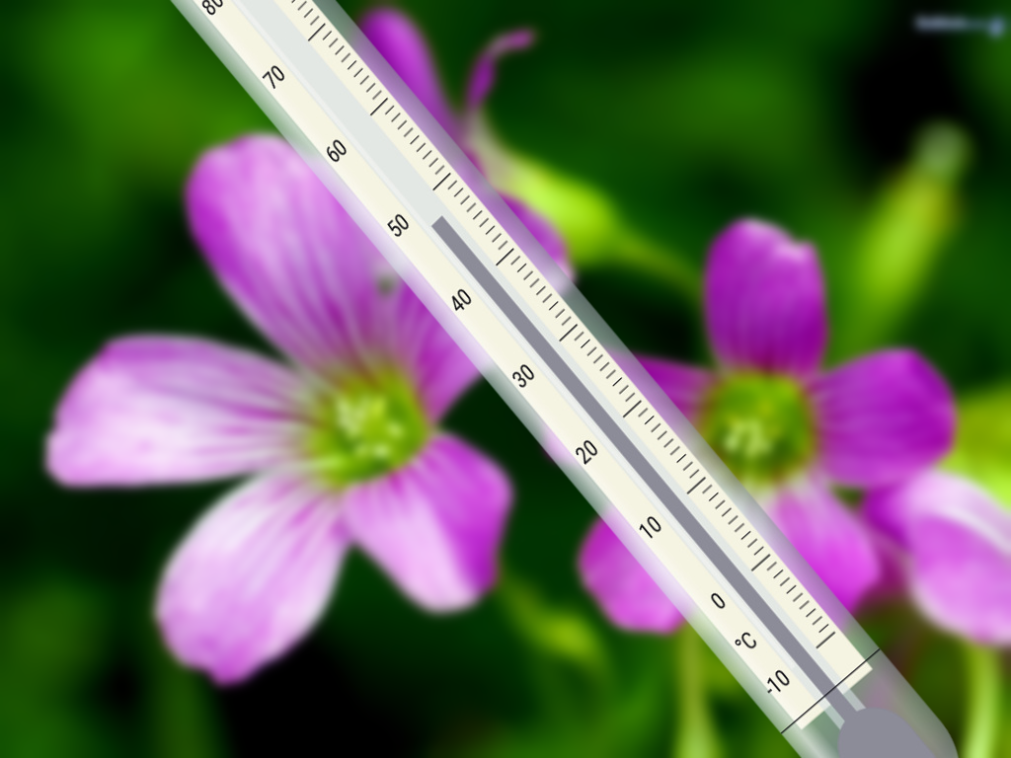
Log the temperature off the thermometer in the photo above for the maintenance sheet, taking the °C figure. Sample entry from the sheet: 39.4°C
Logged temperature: 47.5°C
